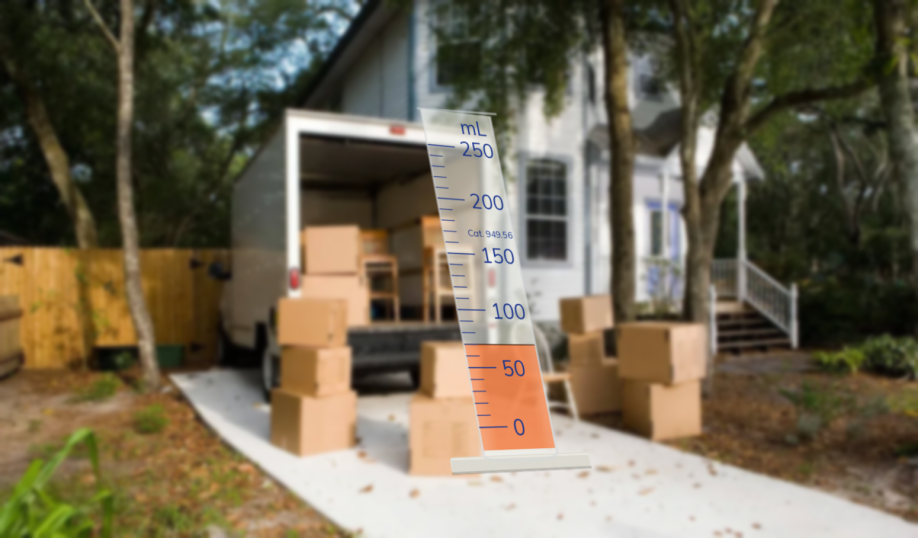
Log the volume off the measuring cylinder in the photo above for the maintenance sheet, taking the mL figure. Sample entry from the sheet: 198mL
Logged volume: 70mL
